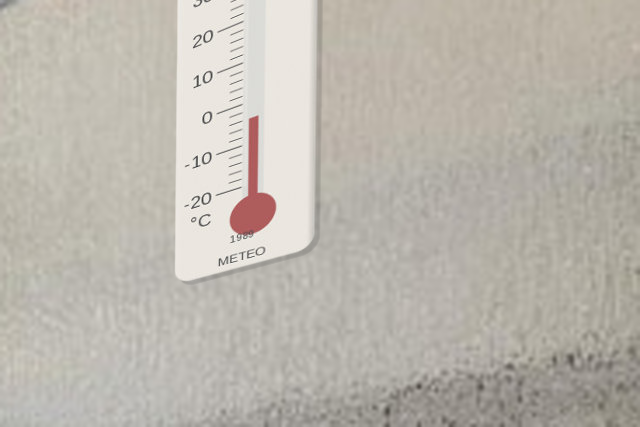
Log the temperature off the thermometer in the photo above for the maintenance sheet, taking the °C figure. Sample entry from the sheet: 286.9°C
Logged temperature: -4°C
